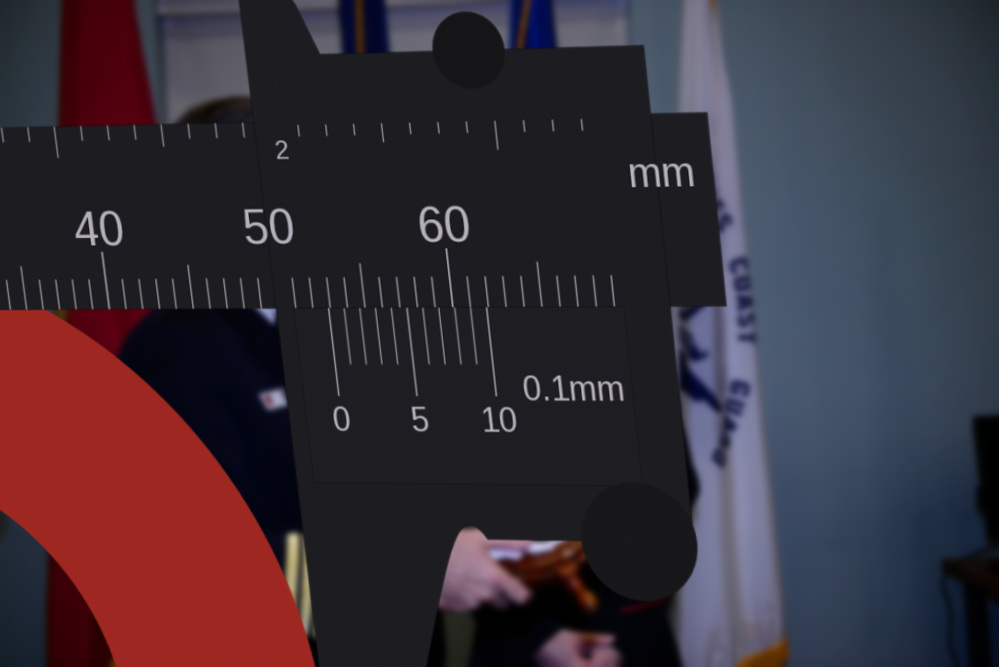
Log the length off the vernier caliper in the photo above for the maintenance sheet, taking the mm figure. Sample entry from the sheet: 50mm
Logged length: 52.9mm
